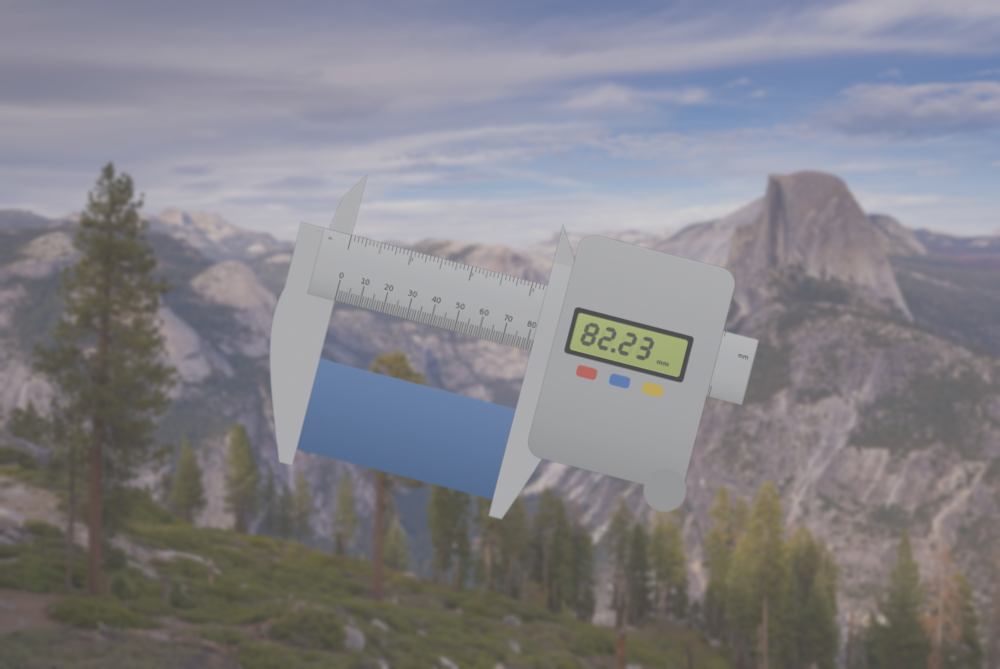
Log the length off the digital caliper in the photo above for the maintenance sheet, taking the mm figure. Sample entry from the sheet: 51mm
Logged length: 82.23mm
